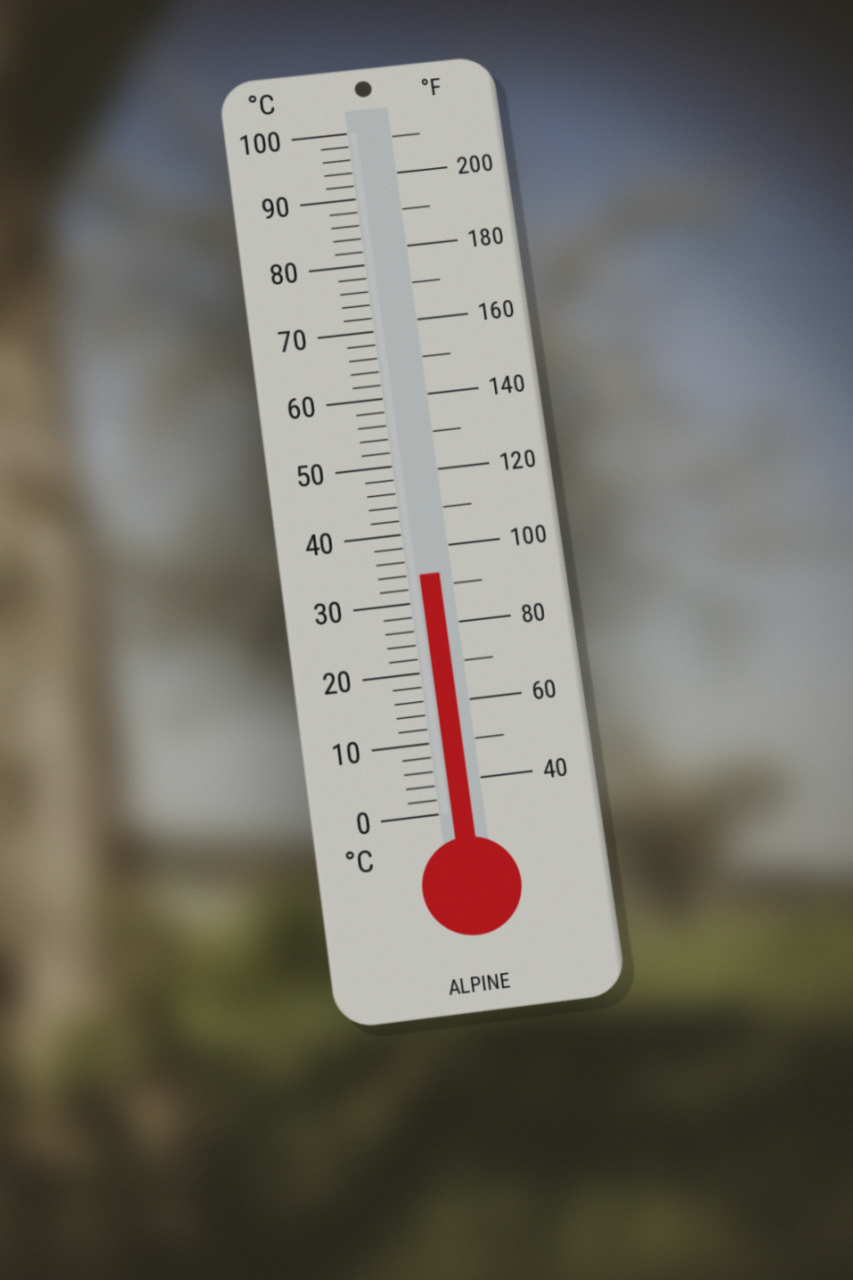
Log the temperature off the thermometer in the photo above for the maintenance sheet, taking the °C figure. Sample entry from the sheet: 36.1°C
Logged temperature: 34°C
